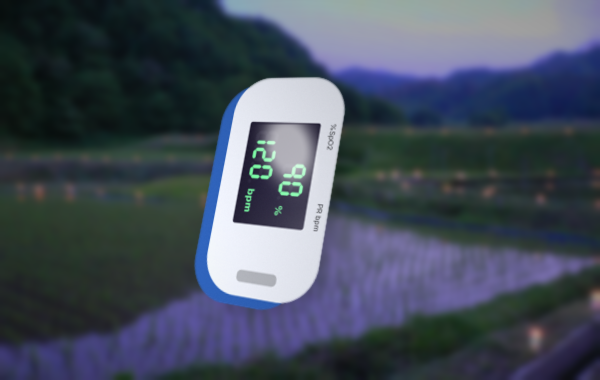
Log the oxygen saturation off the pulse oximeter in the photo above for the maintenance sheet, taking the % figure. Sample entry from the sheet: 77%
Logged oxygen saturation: 90%
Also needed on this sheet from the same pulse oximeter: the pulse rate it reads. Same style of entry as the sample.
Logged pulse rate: 120bpm
